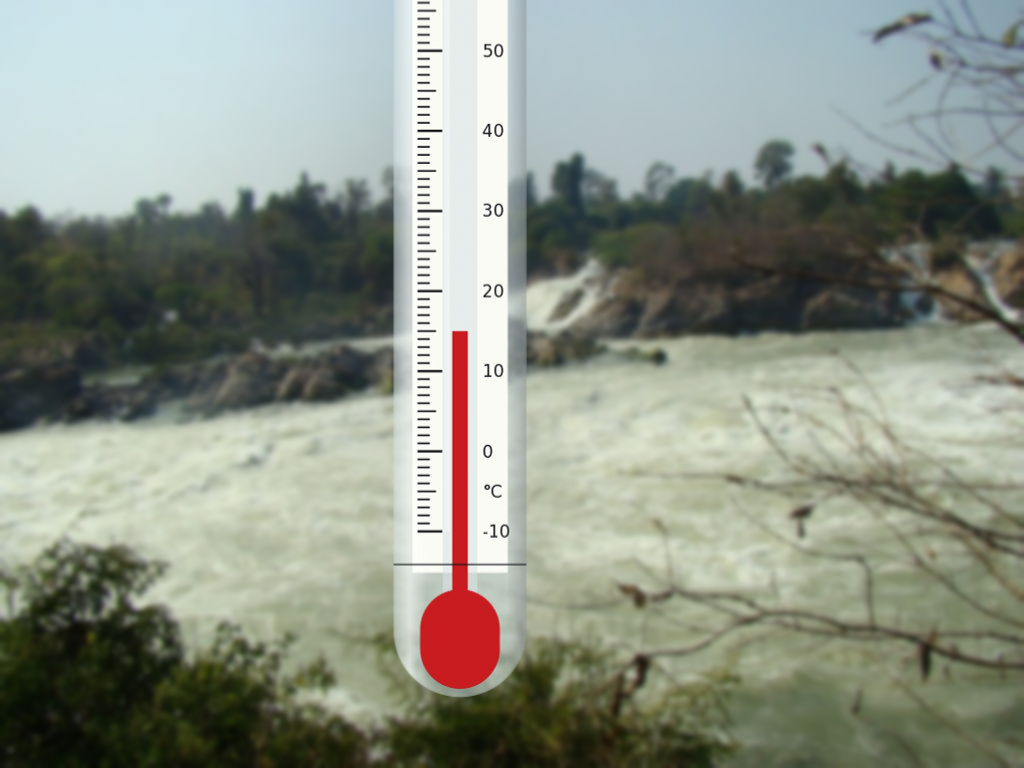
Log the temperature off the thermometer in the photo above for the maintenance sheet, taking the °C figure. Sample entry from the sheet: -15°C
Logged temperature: 15°C
